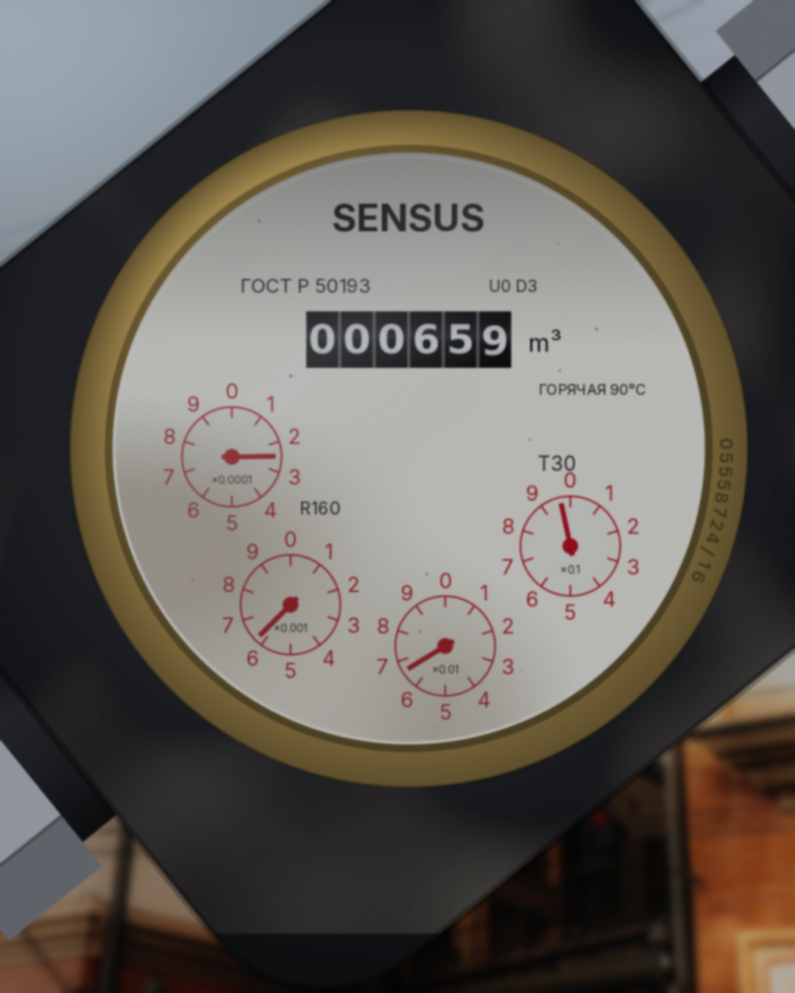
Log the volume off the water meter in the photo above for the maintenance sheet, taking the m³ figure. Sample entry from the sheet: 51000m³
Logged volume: 658.9662m³
